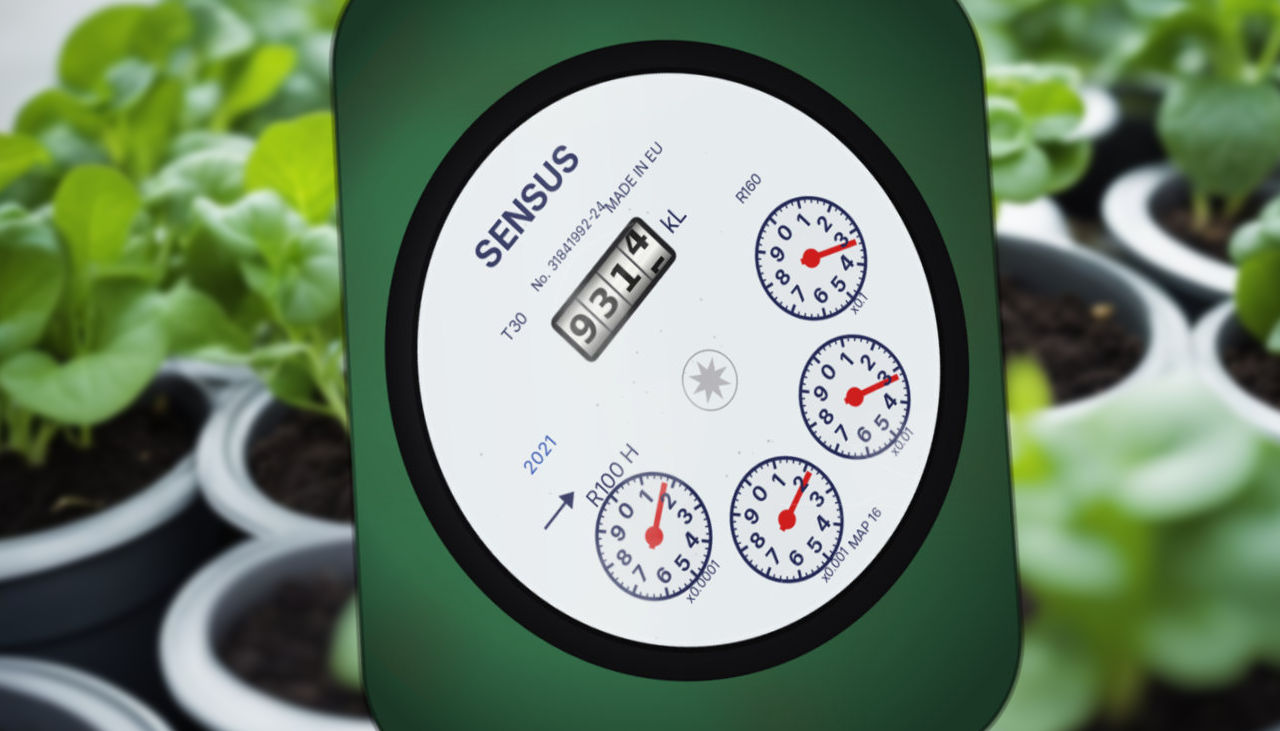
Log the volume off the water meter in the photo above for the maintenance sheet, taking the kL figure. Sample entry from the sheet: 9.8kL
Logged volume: 9314.3321kL
